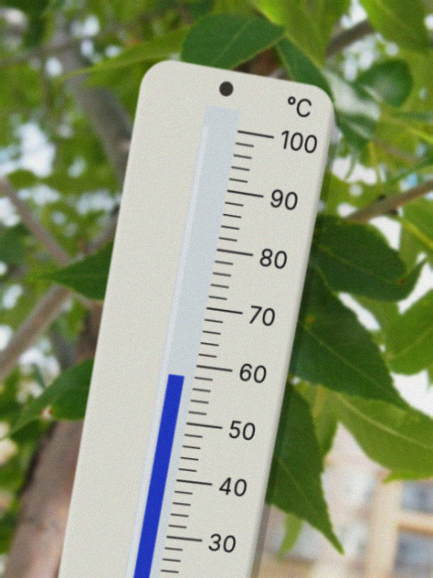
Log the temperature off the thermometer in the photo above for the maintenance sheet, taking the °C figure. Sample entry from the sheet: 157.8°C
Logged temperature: 58°C
